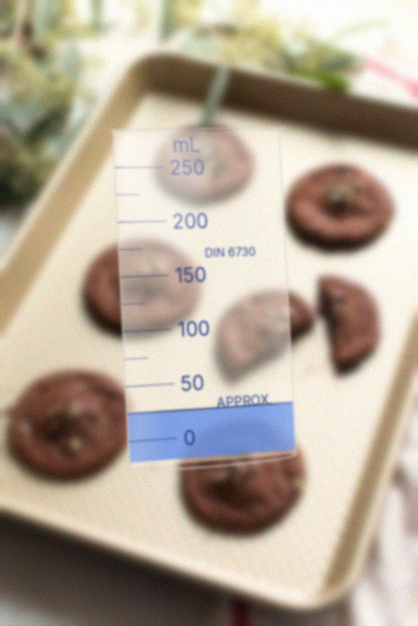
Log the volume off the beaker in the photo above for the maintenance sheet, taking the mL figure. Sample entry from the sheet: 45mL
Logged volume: 25mL
